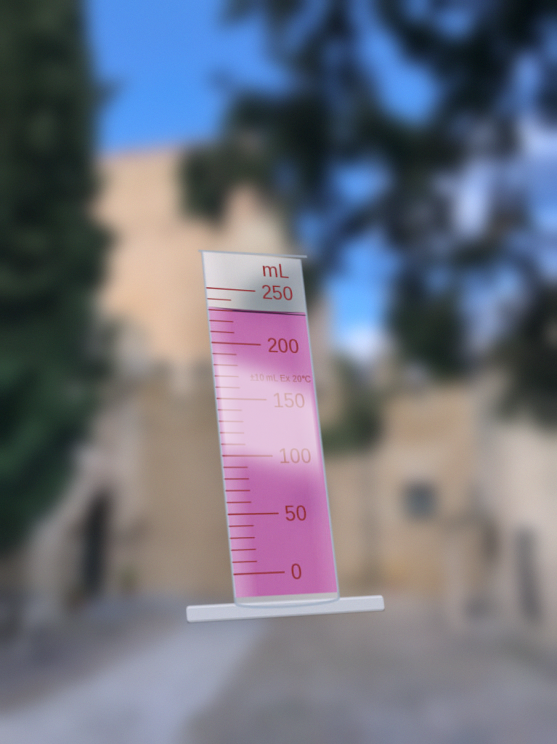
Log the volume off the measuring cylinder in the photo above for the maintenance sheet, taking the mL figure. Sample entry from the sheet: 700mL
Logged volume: 230mL
